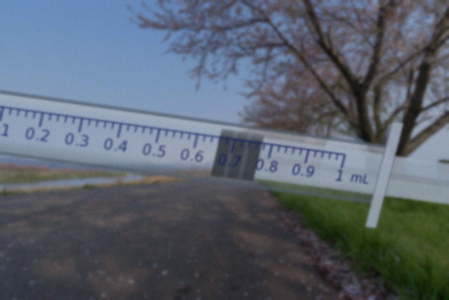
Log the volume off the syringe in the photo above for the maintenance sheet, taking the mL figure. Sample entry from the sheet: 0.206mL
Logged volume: 0.66mL
